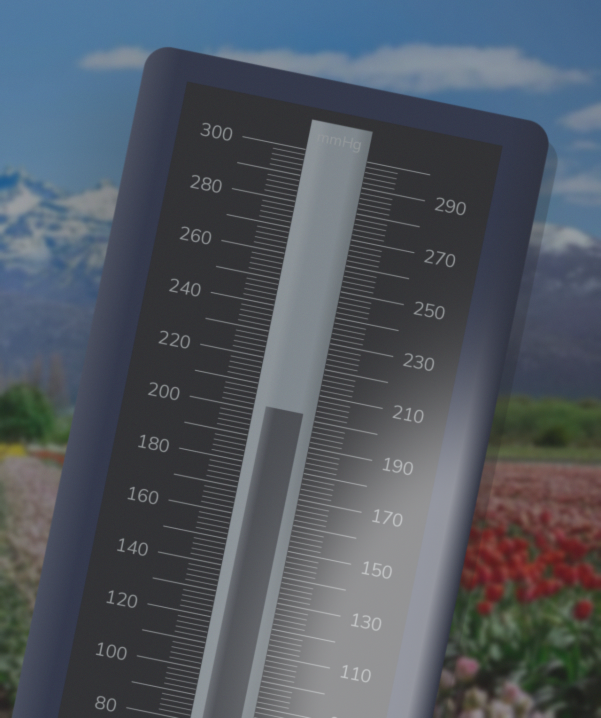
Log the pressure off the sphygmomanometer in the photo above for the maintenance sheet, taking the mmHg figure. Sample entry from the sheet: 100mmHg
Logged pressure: 202mmHg
